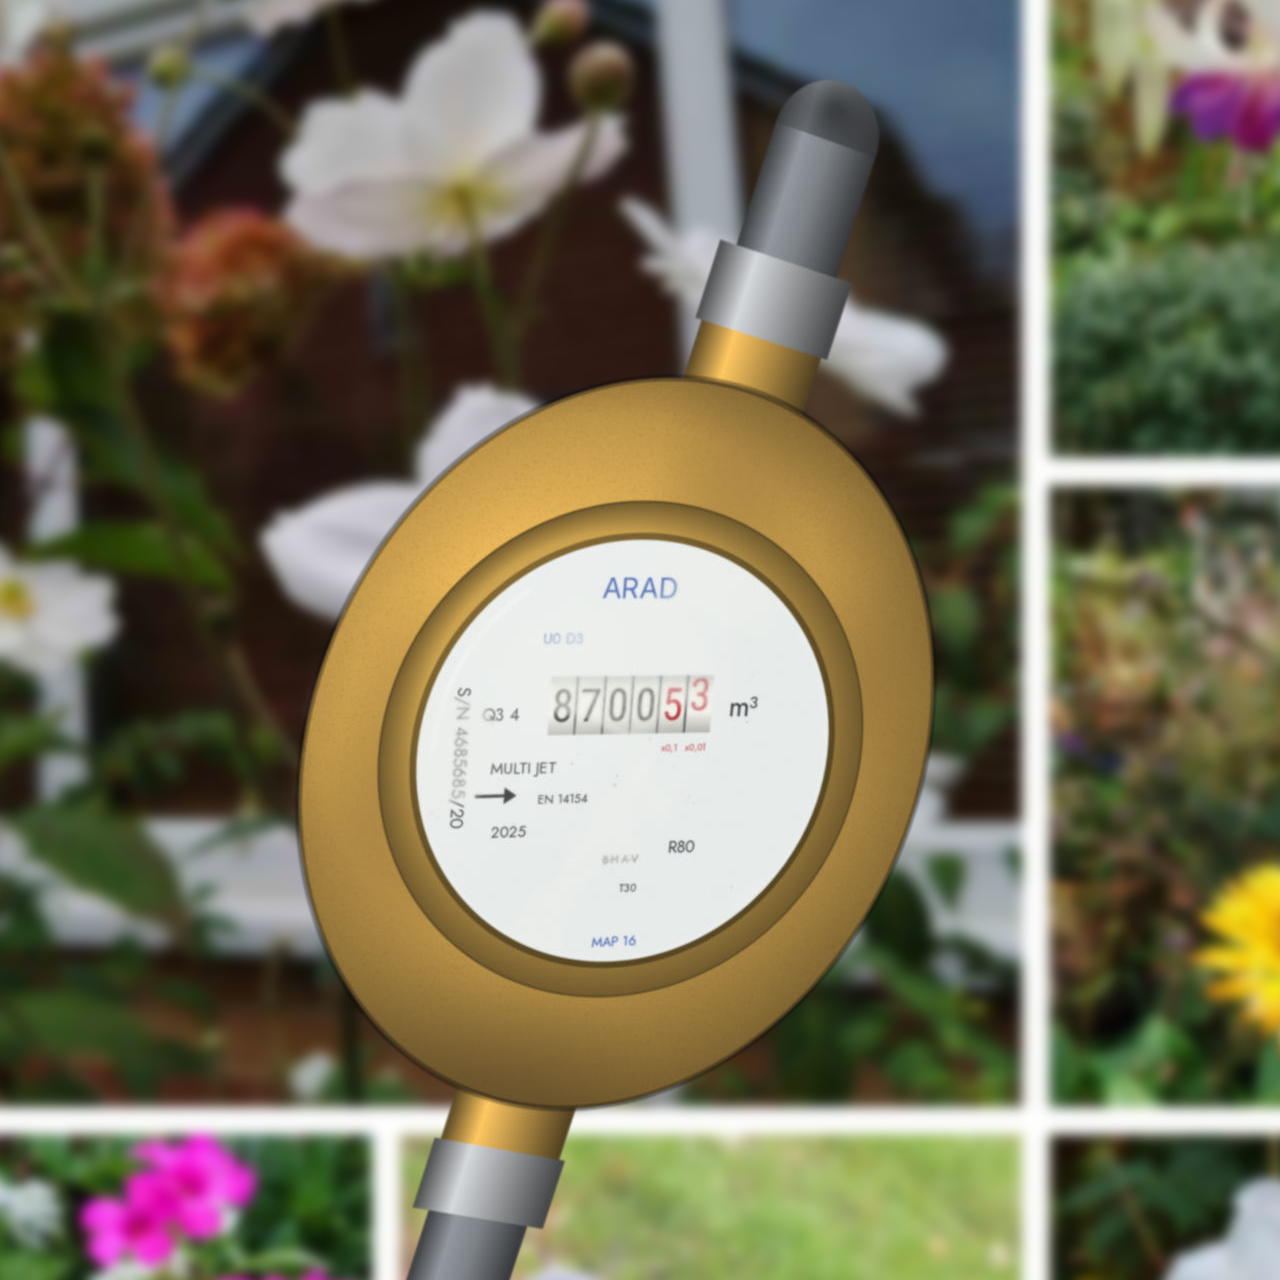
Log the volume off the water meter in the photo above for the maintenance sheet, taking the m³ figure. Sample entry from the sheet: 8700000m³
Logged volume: 8700.53m³
